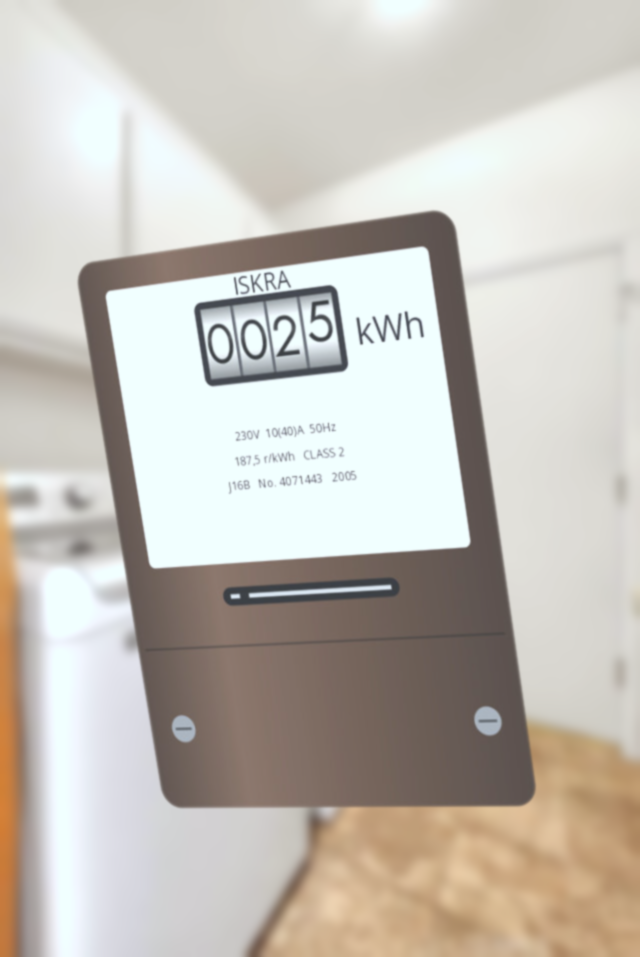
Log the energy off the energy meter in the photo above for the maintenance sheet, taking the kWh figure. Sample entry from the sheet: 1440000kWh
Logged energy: 25kWh
